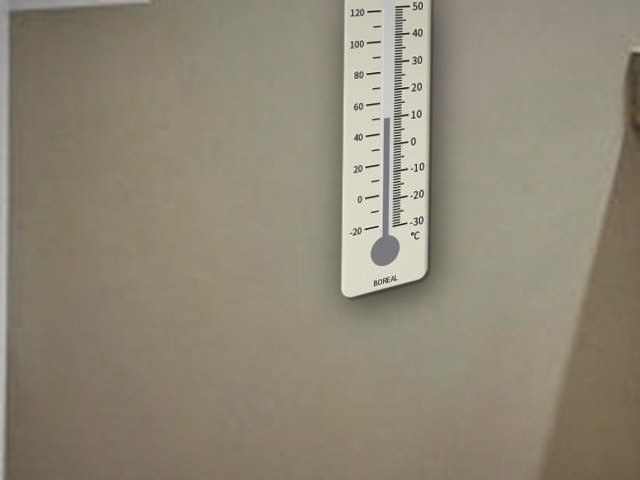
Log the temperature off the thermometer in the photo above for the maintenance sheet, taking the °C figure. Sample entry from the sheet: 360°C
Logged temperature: 10°C
